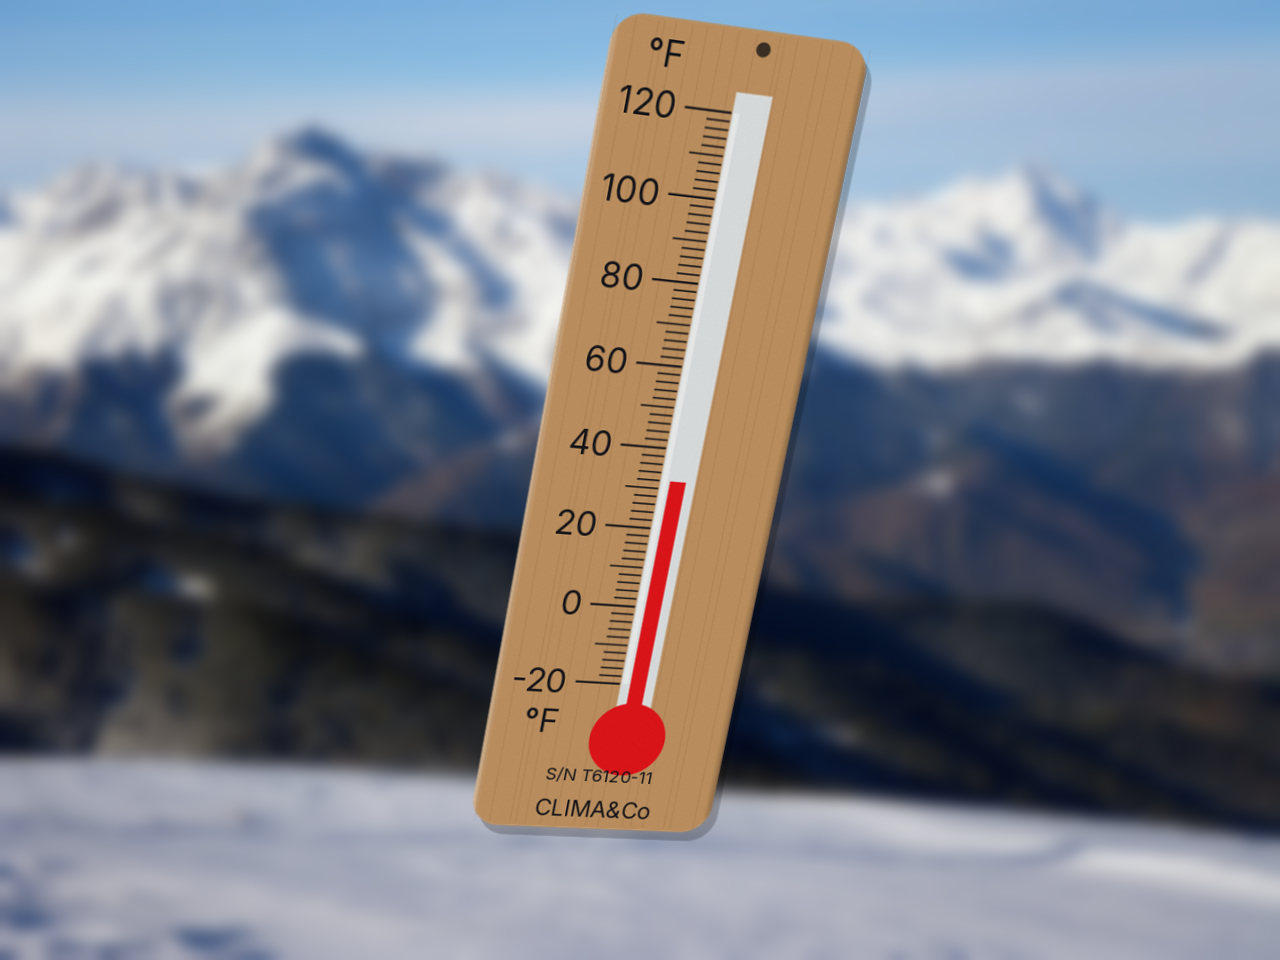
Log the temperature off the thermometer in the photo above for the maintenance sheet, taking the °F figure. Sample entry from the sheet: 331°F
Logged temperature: 32°F
